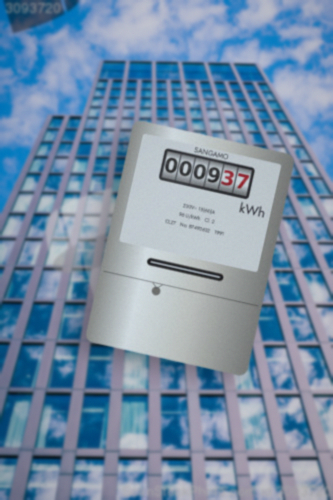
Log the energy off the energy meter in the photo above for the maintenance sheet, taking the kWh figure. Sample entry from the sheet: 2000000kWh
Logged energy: 9.37kWh
